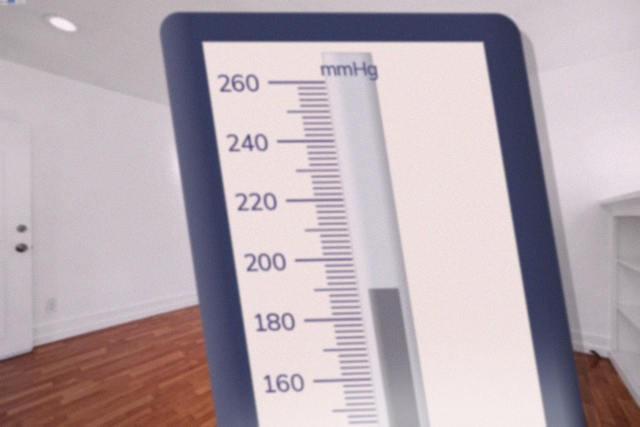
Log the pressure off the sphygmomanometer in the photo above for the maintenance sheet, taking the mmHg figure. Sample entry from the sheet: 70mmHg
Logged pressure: 190mmHg
